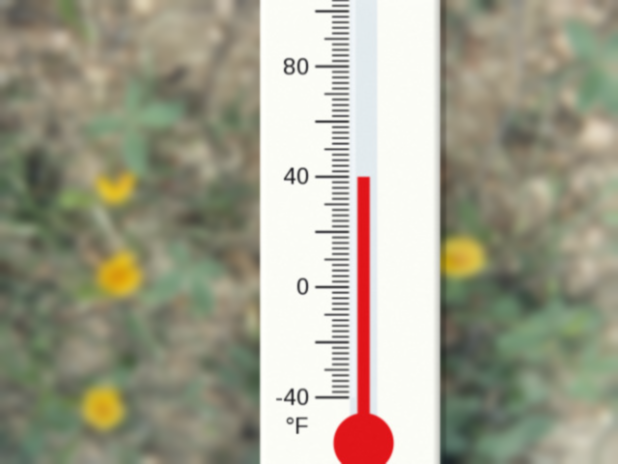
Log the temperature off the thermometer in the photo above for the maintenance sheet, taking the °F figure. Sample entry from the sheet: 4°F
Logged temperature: 40°F
